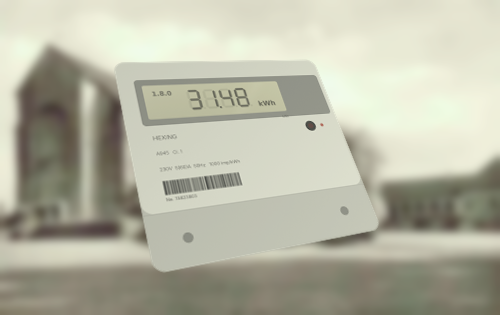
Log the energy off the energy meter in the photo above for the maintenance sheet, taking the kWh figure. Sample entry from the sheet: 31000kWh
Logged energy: 31.48kWh
